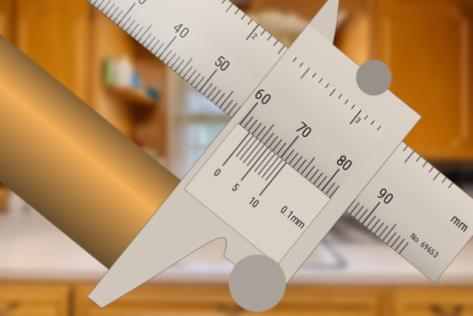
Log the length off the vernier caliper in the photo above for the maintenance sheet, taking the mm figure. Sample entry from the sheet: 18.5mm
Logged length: 62.4mm
